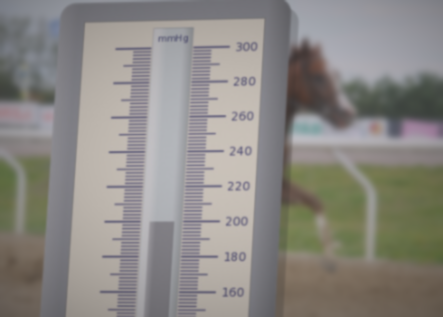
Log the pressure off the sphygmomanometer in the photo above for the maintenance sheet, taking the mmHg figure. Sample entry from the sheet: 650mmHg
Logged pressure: 200mmHg
